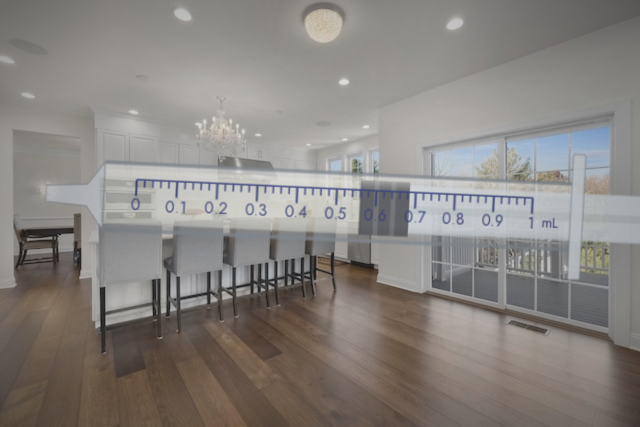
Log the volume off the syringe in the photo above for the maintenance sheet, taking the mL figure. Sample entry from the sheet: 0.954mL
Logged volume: 0.56mL
